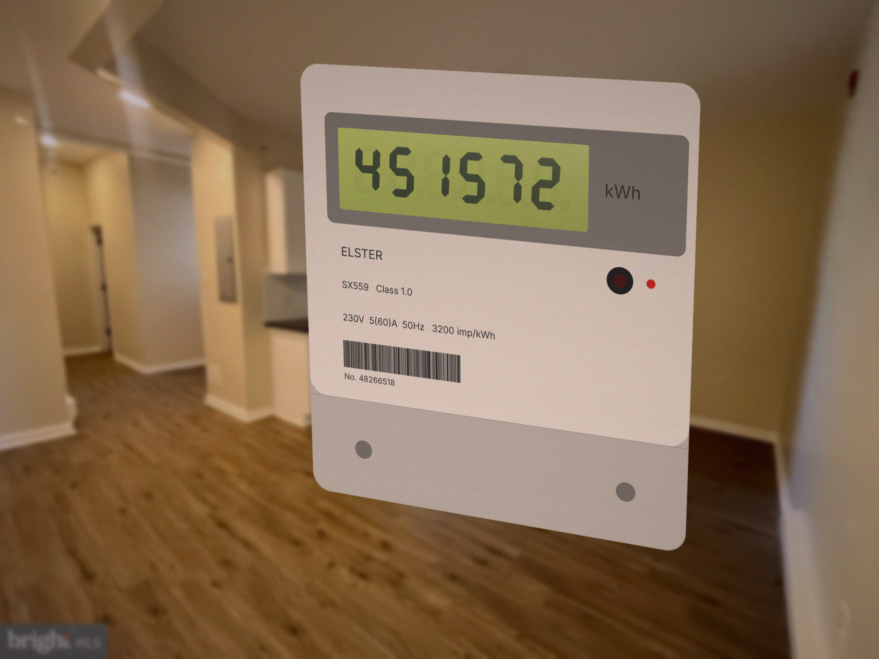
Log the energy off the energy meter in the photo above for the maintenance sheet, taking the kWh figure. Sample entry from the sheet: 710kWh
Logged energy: 451572kWh
